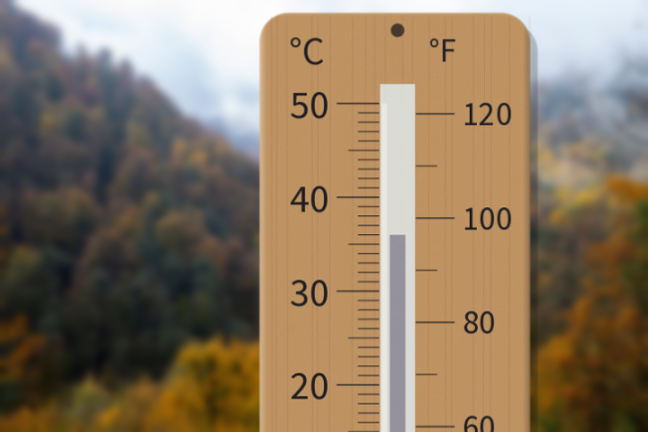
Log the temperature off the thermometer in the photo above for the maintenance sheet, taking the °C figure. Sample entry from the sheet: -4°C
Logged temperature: 36°C
